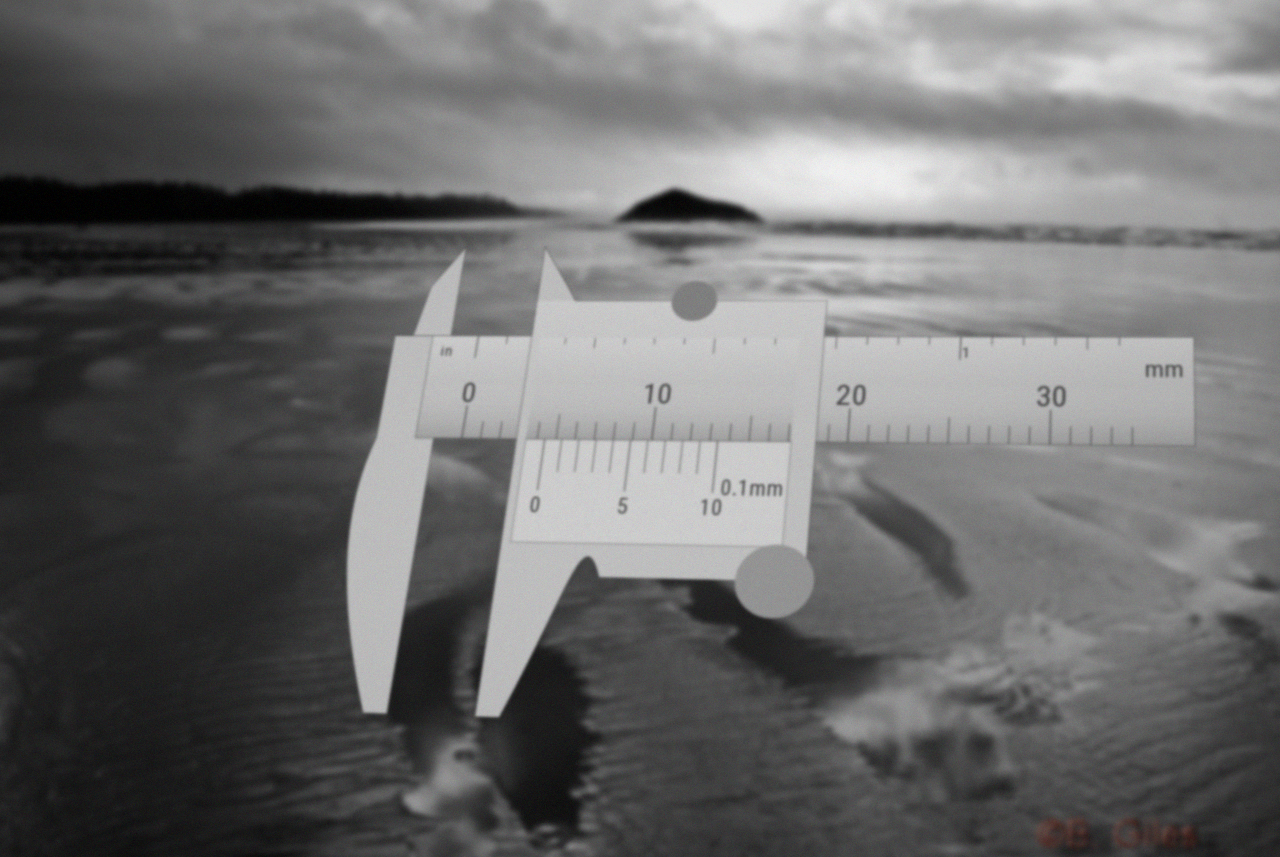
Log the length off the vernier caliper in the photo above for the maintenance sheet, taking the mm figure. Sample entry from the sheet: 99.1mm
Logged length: 4.4mm
